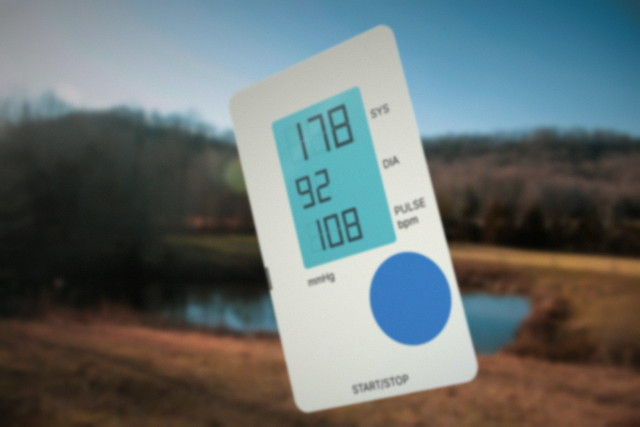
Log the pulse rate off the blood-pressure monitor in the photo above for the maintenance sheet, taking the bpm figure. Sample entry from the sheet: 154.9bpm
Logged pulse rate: 108bpm
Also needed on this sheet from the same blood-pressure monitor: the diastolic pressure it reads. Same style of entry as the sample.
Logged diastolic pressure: 92mmHg
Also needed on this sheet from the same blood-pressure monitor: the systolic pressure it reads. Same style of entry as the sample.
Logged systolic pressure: 178mmHg
